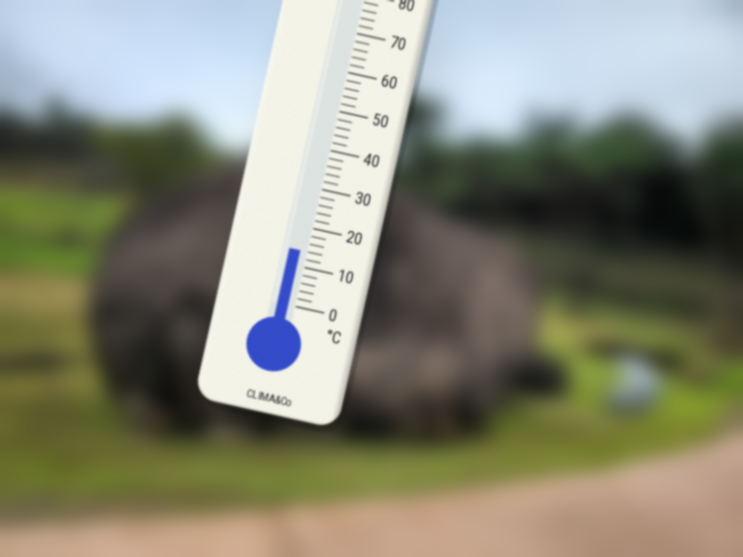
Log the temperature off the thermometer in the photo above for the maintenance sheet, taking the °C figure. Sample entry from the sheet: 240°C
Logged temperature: 14°C
